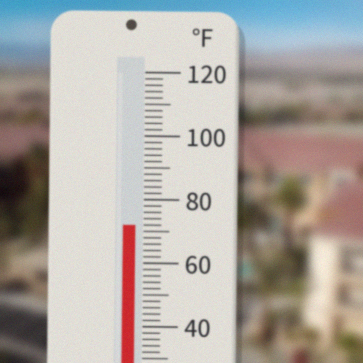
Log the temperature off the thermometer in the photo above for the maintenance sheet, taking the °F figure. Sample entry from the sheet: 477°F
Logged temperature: 72°F
